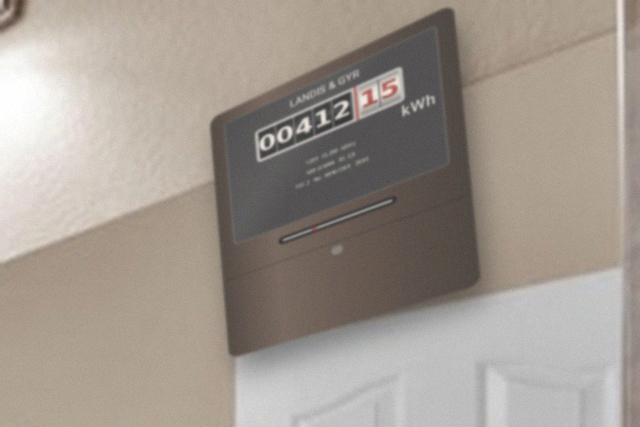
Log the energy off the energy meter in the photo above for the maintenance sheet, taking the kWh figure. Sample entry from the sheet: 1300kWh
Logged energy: 412.15kWh
